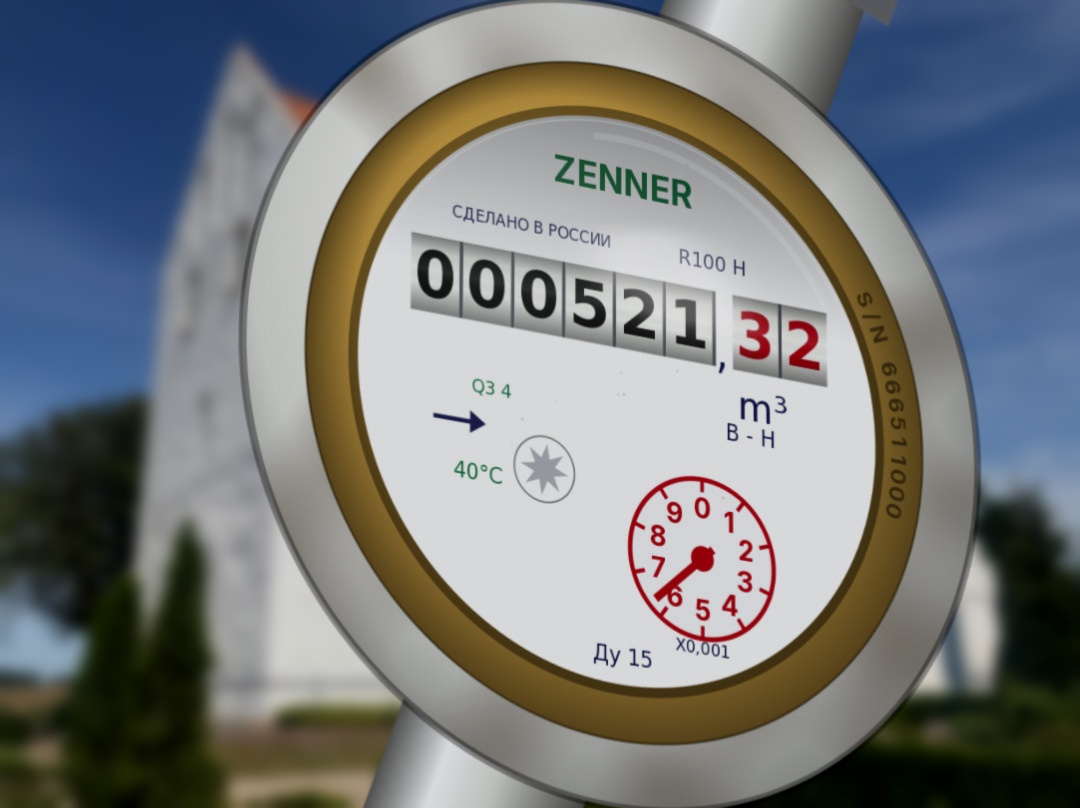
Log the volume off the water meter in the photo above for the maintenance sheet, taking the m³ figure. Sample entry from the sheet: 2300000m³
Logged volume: 521.326m³
